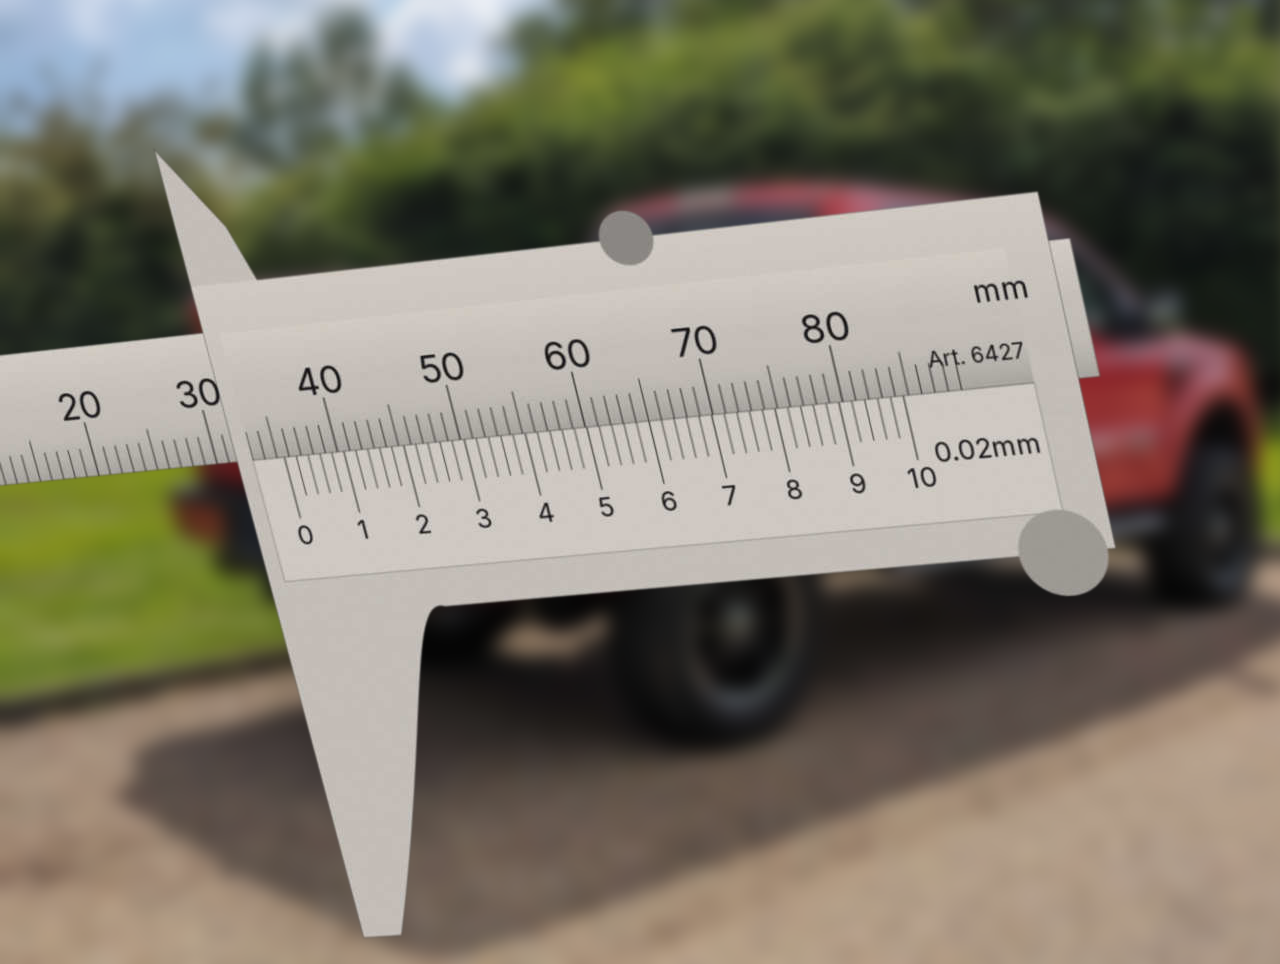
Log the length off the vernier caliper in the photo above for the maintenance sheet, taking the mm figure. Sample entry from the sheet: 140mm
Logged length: 35.6mm
